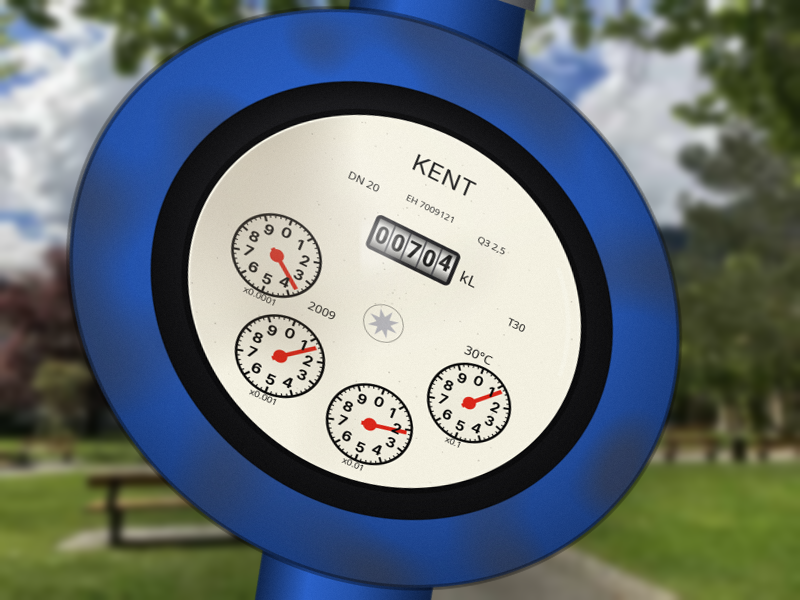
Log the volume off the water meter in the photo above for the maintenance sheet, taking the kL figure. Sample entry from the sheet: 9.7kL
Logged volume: 704.1213kL
